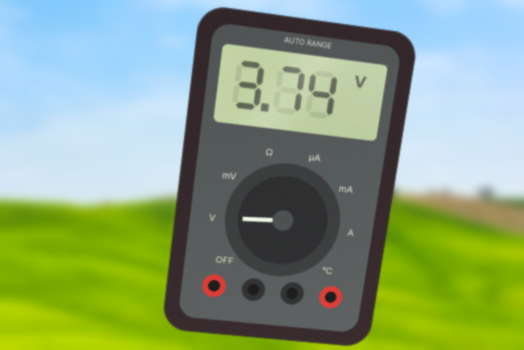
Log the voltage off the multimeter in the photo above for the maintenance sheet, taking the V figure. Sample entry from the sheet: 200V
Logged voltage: 3.74V
